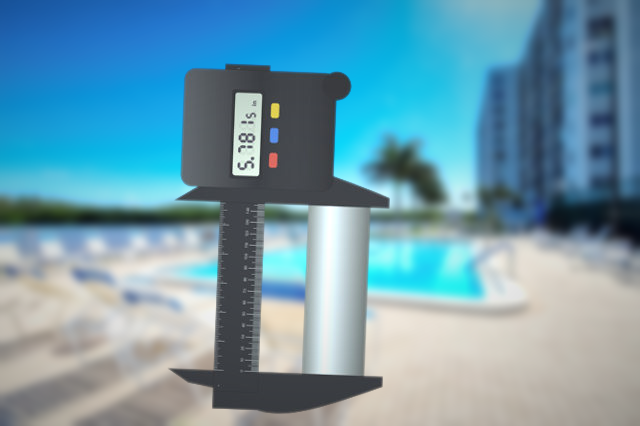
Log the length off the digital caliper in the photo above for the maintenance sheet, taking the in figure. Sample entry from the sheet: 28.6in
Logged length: 5.7815in
